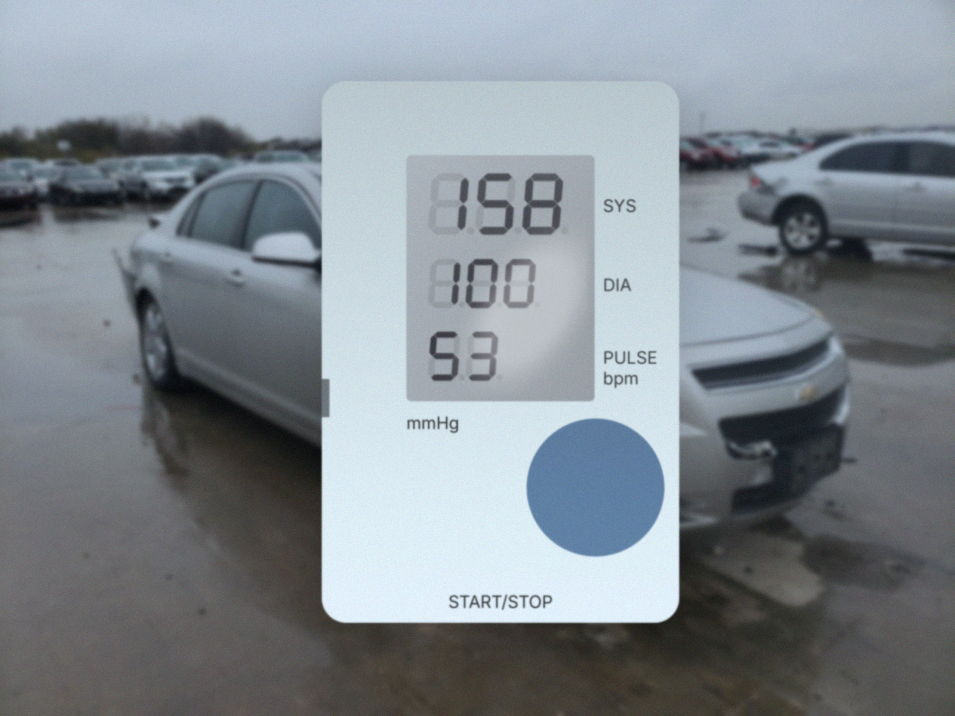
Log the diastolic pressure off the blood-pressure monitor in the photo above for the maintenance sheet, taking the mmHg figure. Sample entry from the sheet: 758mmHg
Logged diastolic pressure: 100mmHg
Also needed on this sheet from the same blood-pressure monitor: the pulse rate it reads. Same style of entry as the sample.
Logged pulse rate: 53bpm
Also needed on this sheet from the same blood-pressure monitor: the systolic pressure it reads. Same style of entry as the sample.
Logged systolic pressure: 158mmHg
